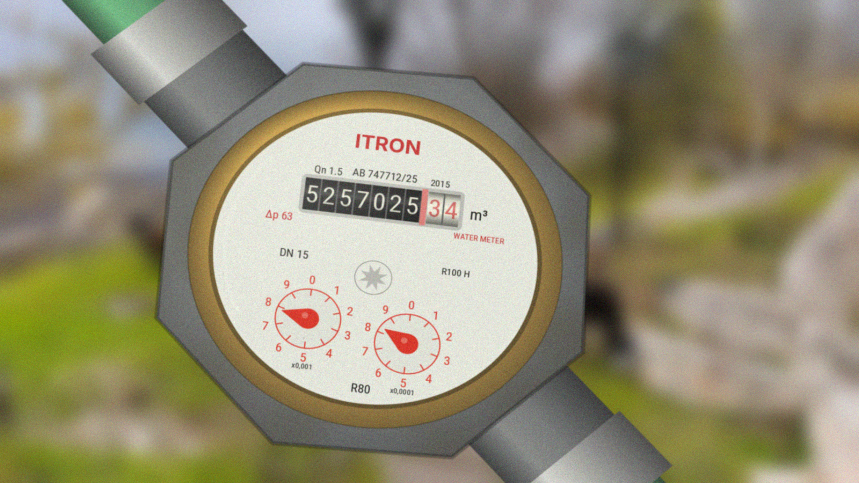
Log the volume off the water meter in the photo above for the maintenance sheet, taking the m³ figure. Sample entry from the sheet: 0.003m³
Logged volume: 5257025.3478m³
